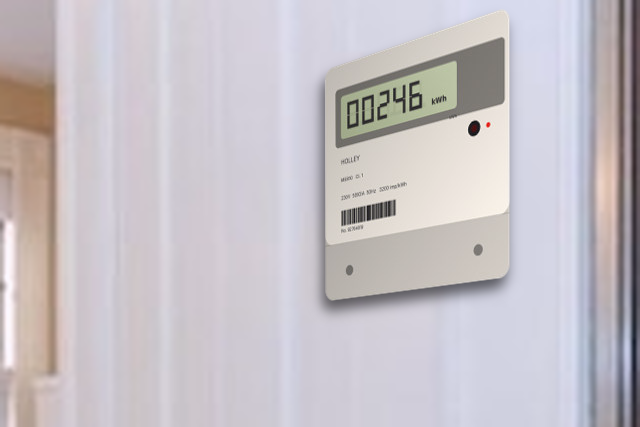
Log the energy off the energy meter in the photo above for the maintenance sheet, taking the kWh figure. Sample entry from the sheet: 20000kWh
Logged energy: 246kWh
